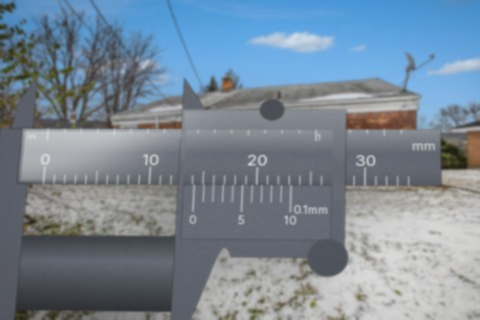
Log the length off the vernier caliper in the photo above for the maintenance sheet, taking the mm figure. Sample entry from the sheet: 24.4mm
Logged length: 14.2mm
